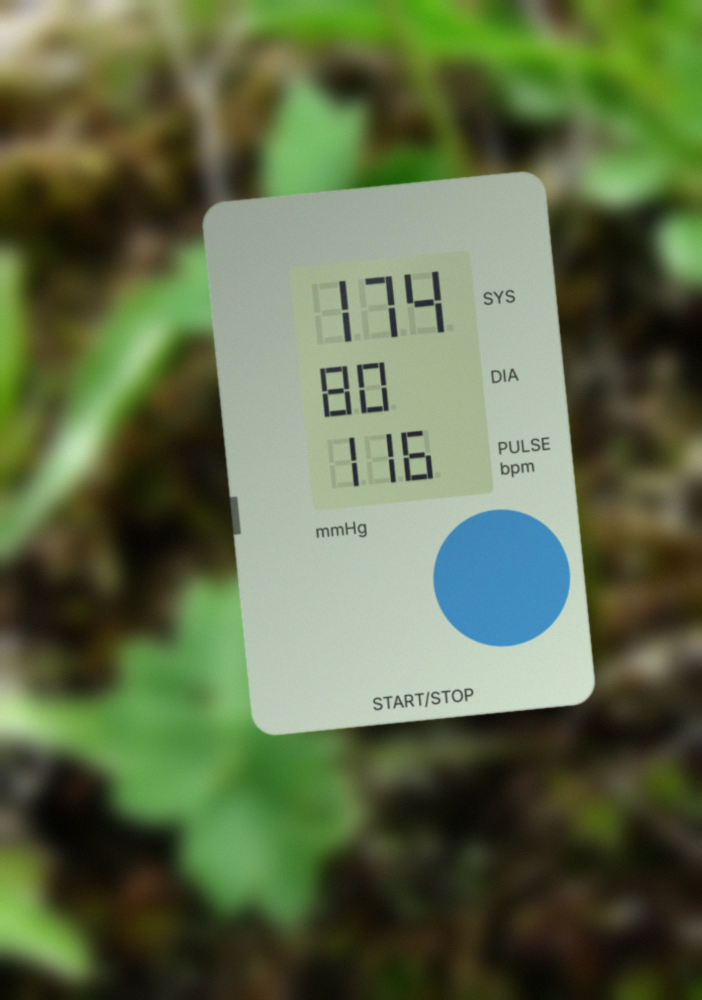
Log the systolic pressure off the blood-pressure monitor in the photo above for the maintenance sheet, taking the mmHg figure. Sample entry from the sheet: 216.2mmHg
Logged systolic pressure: 174mmHg
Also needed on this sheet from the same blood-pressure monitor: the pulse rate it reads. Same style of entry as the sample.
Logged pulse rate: 116bpm
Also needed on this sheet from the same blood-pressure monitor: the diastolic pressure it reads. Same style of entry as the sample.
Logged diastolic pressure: 80mmHg
